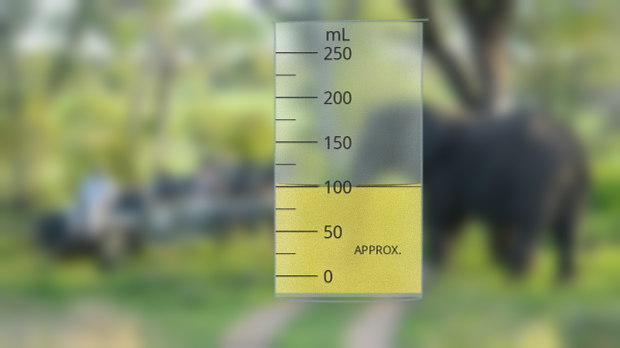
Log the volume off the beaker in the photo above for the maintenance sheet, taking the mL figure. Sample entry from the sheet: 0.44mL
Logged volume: 100mL
